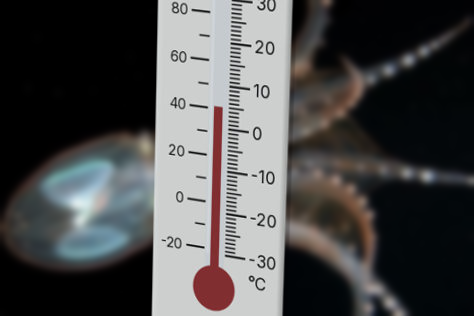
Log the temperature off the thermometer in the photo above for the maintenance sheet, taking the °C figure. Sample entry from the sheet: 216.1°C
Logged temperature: 5°C
